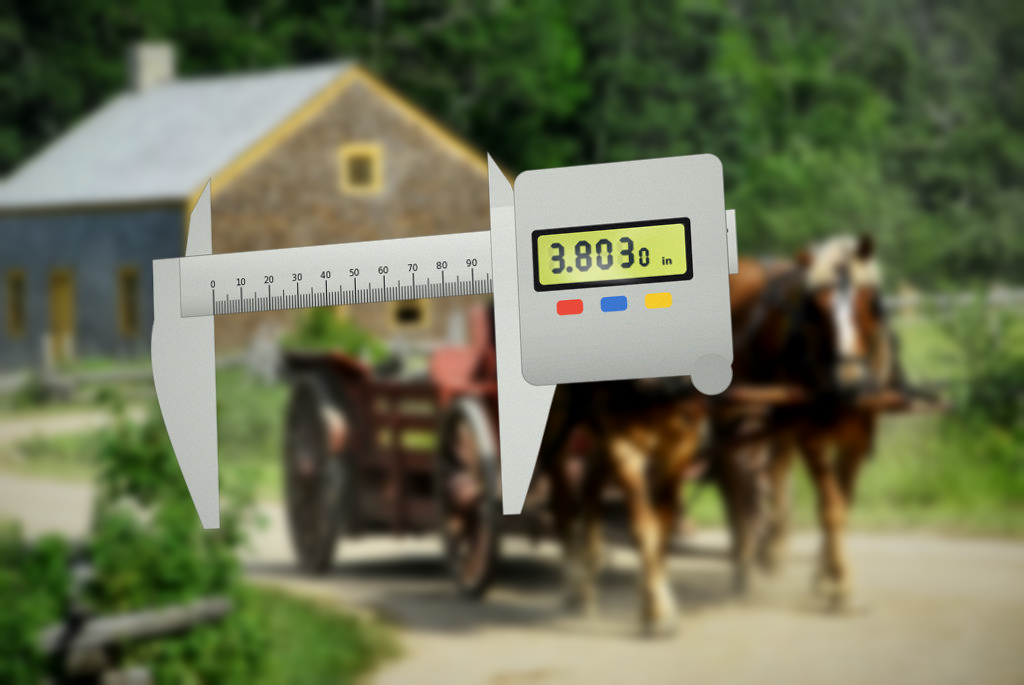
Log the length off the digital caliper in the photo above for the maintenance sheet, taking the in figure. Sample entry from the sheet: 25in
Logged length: 3.8030in
